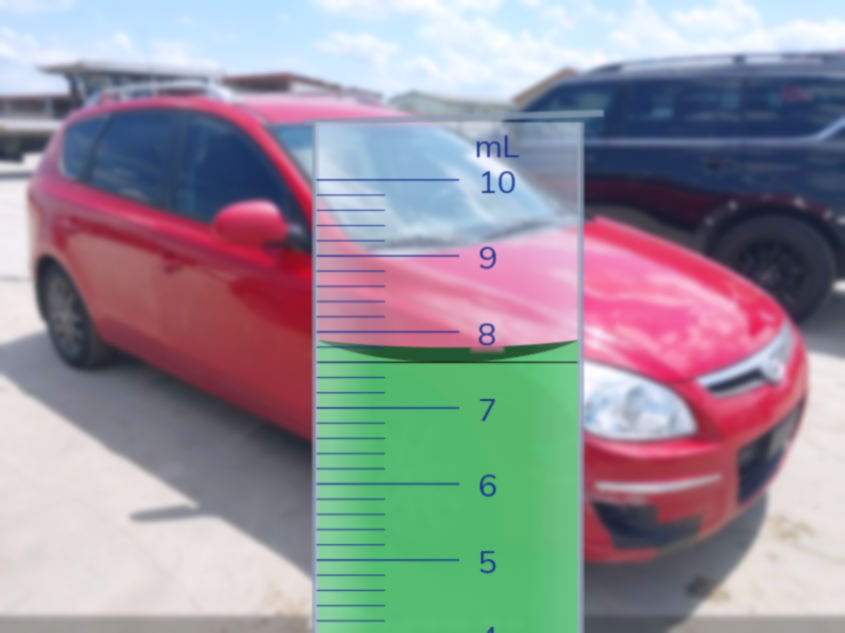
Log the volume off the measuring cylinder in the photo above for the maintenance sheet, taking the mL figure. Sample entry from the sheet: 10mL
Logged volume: 7.6mL
